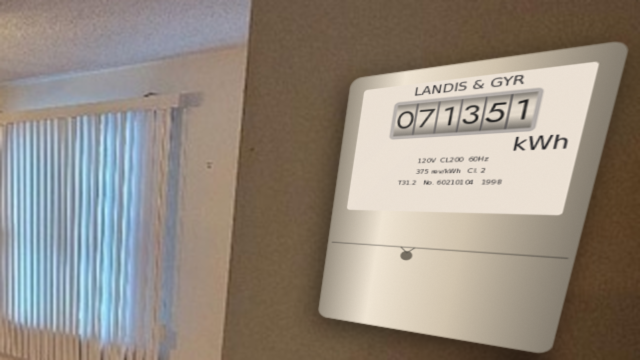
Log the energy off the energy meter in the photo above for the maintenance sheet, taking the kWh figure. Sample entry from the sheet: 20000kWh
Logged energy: 71351kWh
